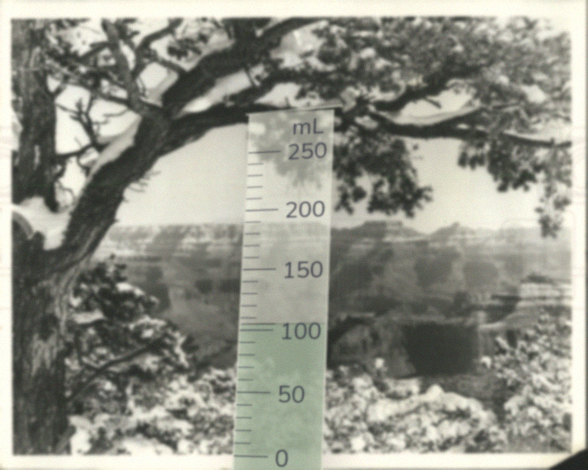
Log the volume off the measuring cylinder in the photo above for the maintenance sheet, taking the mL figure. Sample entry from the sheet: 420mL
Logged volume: 105mL
